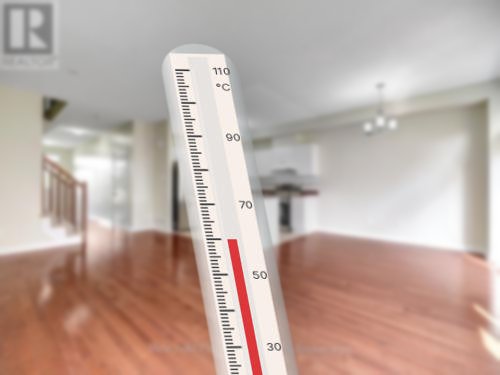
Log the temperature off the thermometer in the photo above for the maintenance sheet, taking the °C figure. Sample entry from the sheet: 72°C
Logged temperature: 60°C
